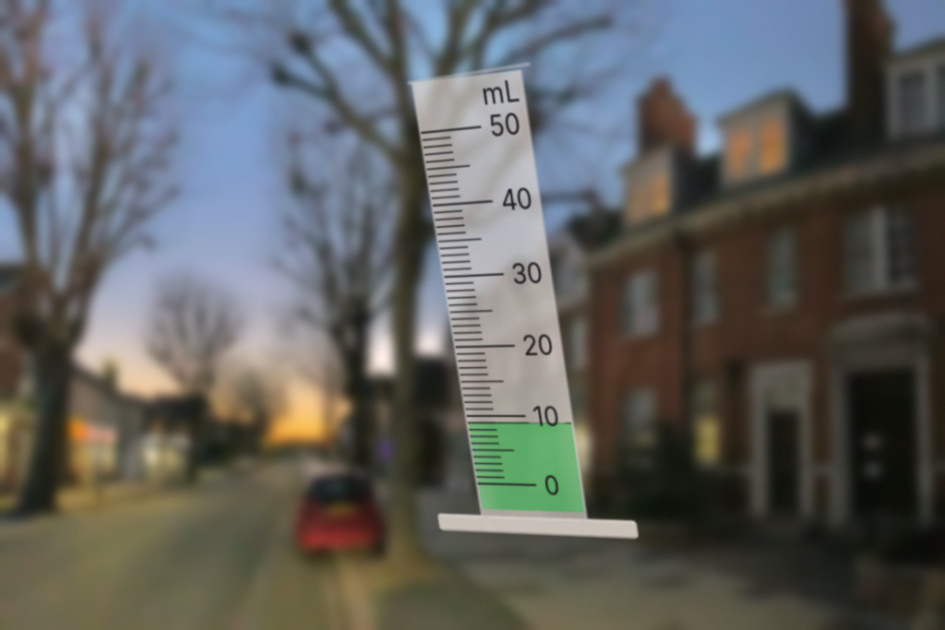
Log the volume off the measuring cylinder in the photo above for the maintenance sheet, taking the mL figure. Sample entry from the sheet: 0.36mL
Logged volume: 9mL
